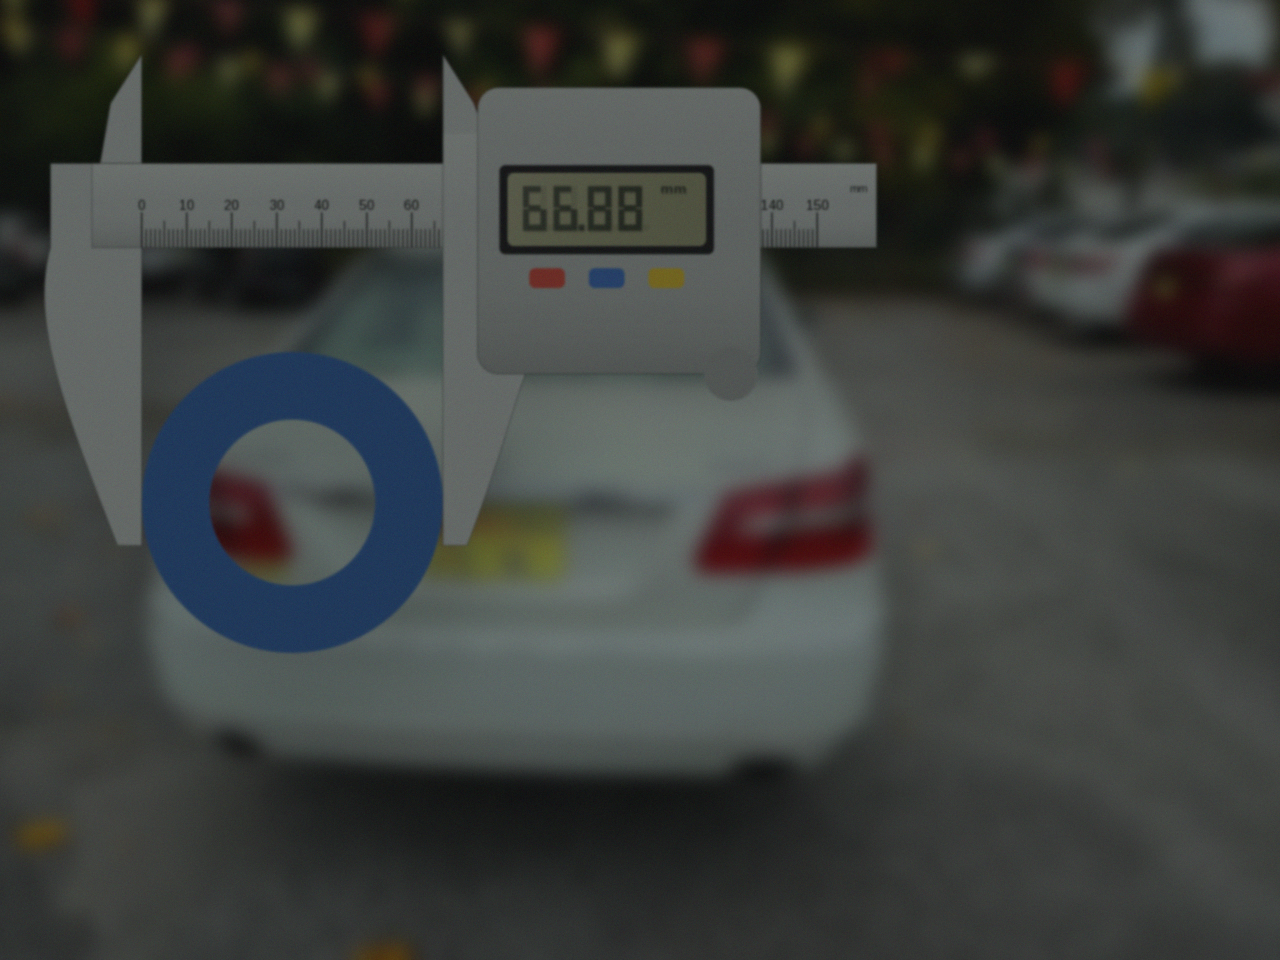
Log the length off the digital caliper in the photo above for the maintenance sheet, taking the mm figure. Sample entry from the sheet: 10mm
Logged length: 66.88mm
